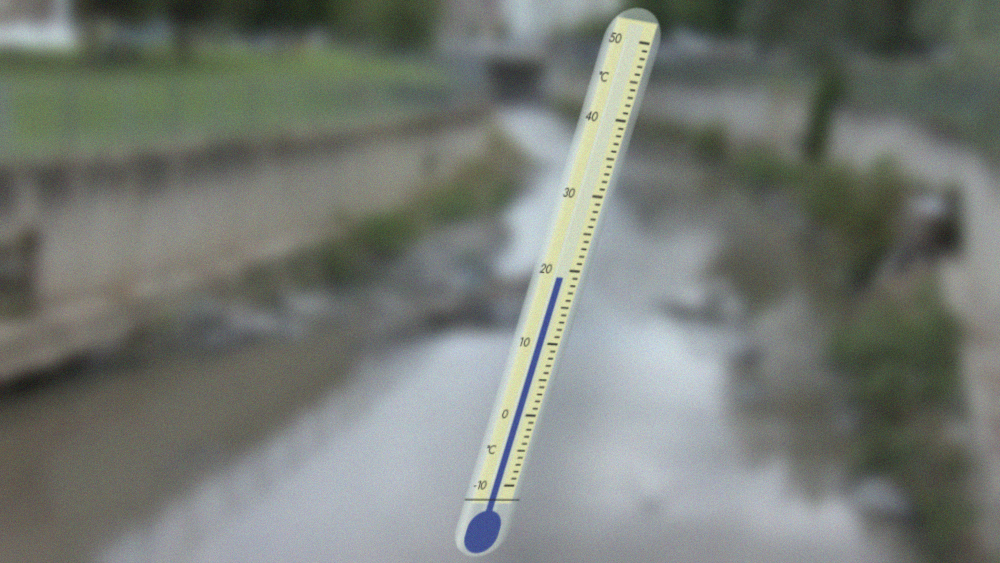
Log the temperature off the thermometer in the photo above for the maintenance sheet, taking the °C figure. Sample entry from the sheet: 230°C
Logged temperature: 19°C
